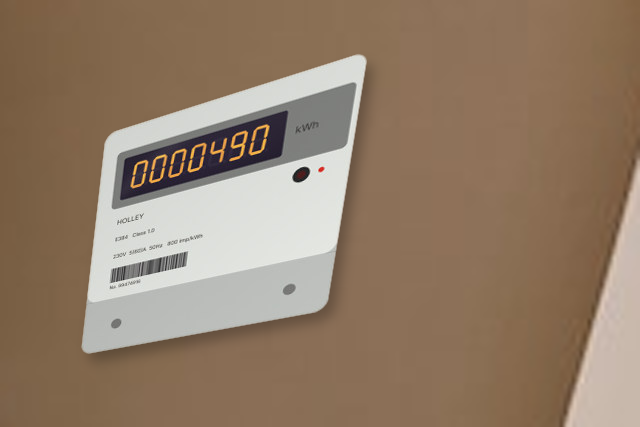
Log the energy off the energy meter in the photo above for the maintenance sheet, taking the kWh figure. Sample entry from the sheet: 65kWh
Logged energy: 490kWh
